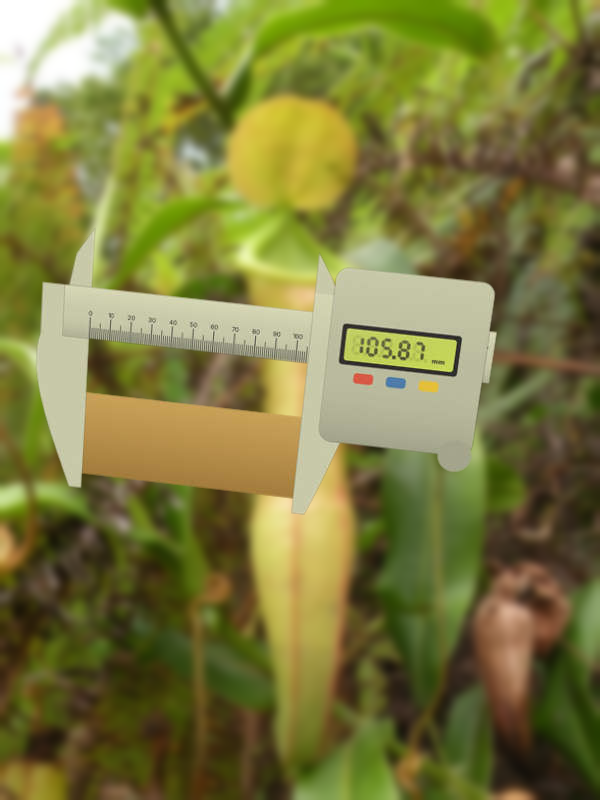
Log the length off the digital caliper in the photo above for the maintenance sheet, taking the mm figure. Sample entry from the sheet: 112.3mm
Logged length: 105.87mm
